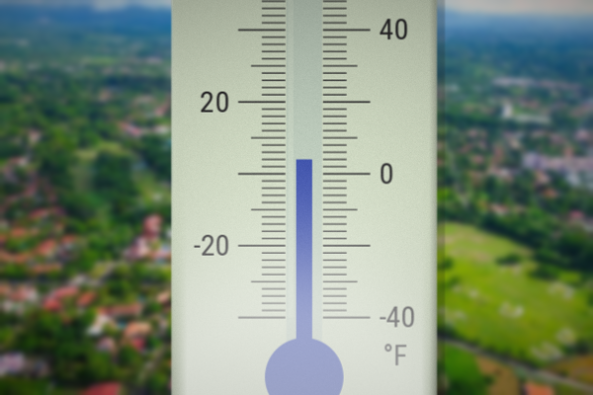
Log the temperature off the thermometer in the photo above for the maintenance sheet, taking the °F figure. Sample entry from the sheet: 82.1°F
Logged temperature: 4°F
